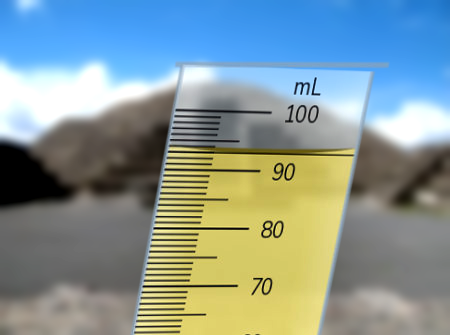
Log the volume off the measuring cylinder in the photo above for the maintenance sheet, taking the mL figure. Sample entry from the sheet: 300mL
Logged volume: 93mL
